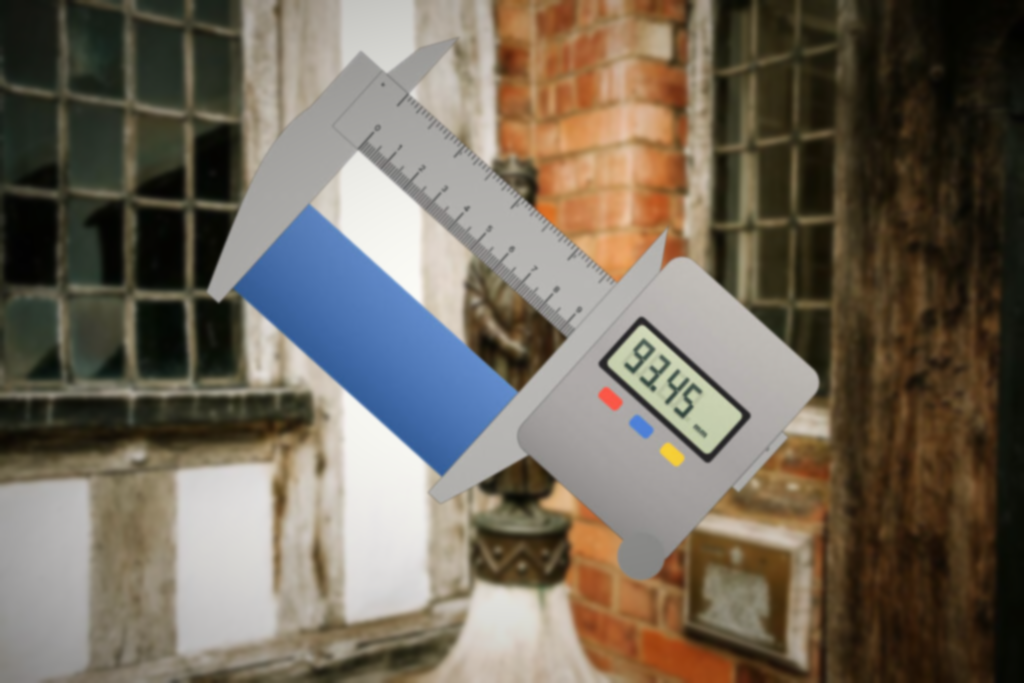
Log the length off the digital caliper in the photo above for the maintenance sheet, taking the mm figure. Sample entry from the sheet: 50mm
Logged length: 93.45mm
